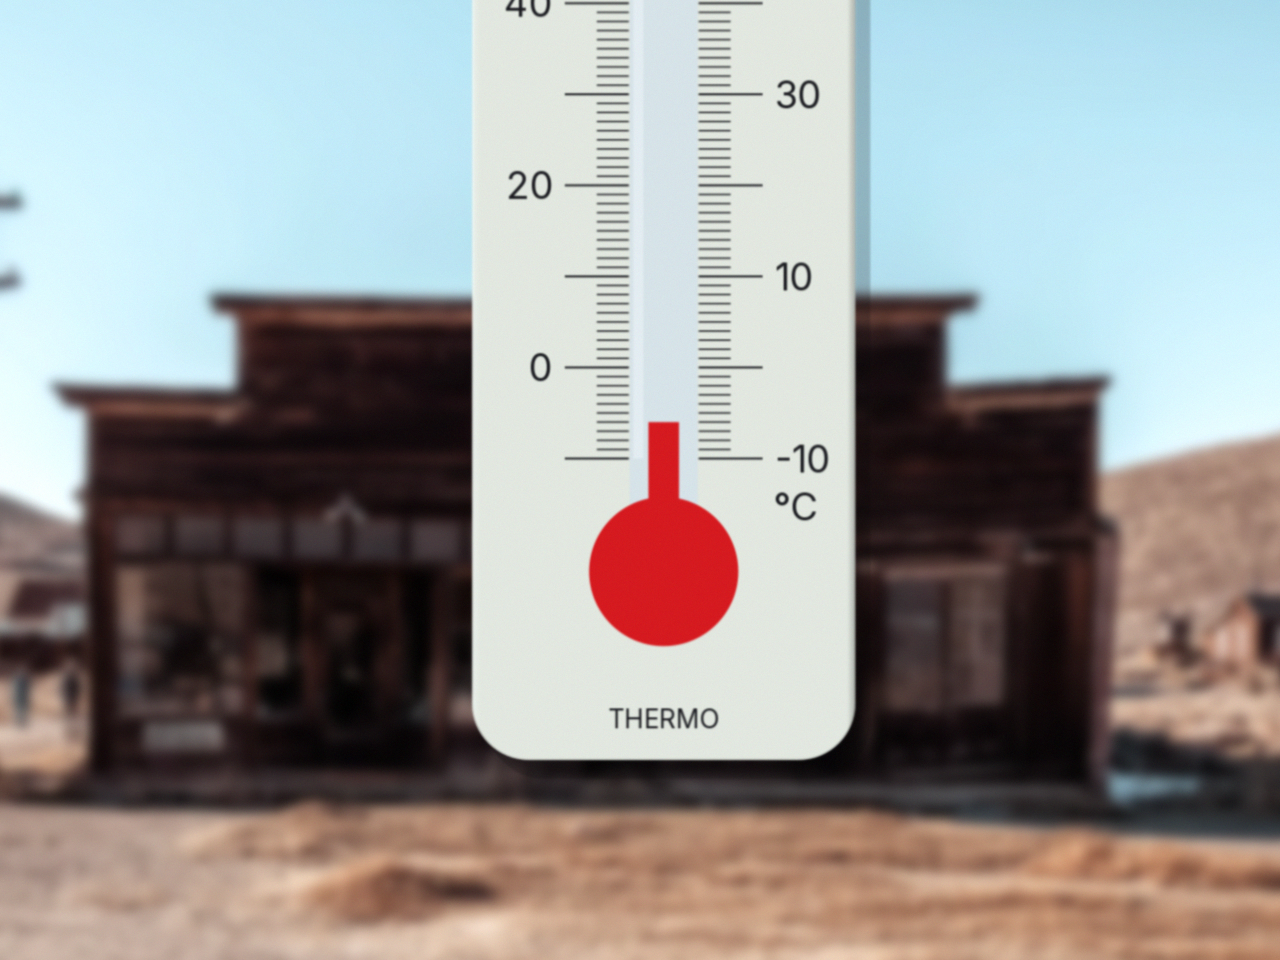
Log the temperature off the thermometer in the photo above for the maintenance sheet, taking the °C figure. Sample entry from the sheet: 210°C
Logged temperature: -6°C
